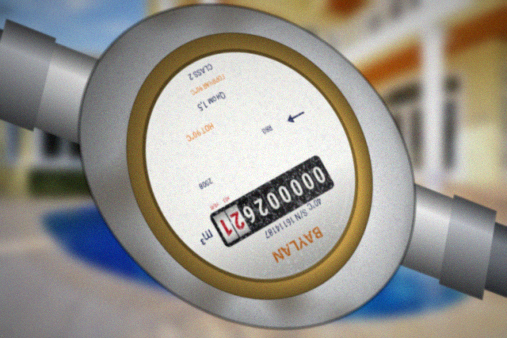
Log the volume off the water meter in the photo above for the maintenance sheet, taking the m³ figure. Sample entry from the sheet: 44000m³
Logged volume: 26.21m³
